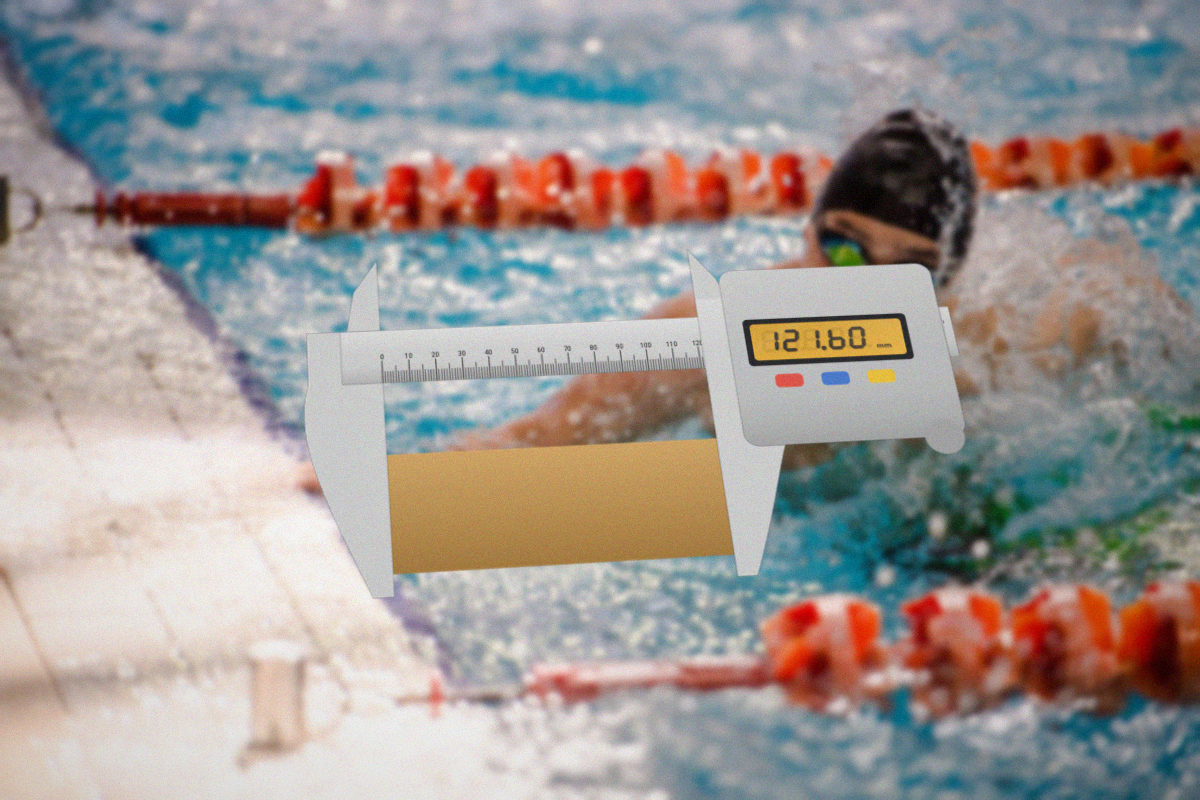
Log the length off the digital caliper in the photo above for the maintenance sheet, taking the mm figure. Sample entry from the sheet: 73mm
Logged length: 121.60mm
